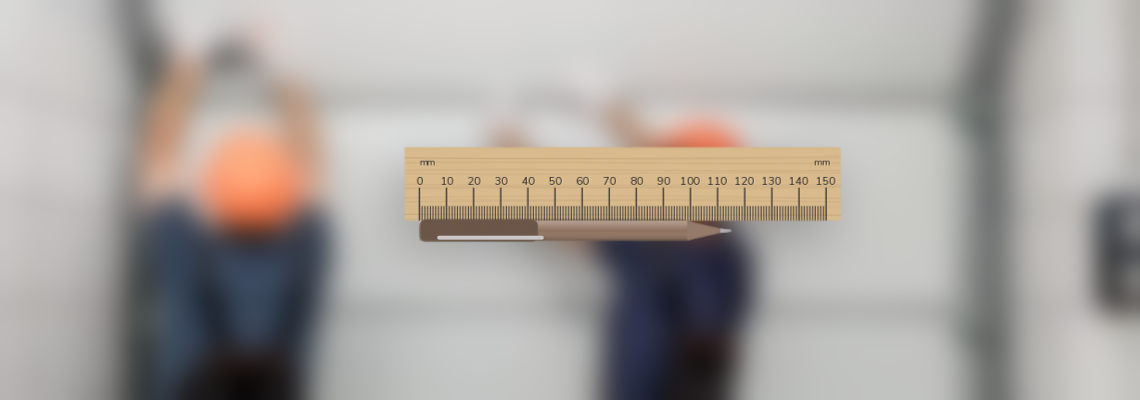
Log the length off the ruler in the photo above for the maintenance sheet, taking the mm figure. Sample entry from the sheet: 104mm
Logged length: 115mm
